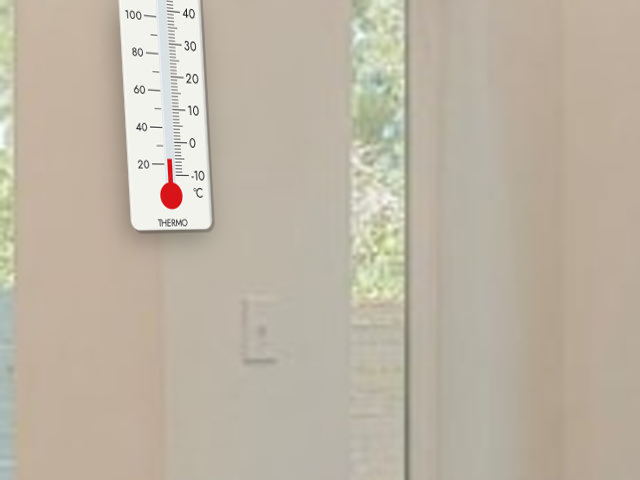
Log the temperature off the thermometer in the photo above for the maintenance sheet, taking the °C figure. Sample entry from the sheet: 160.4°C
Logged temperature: -5°C
